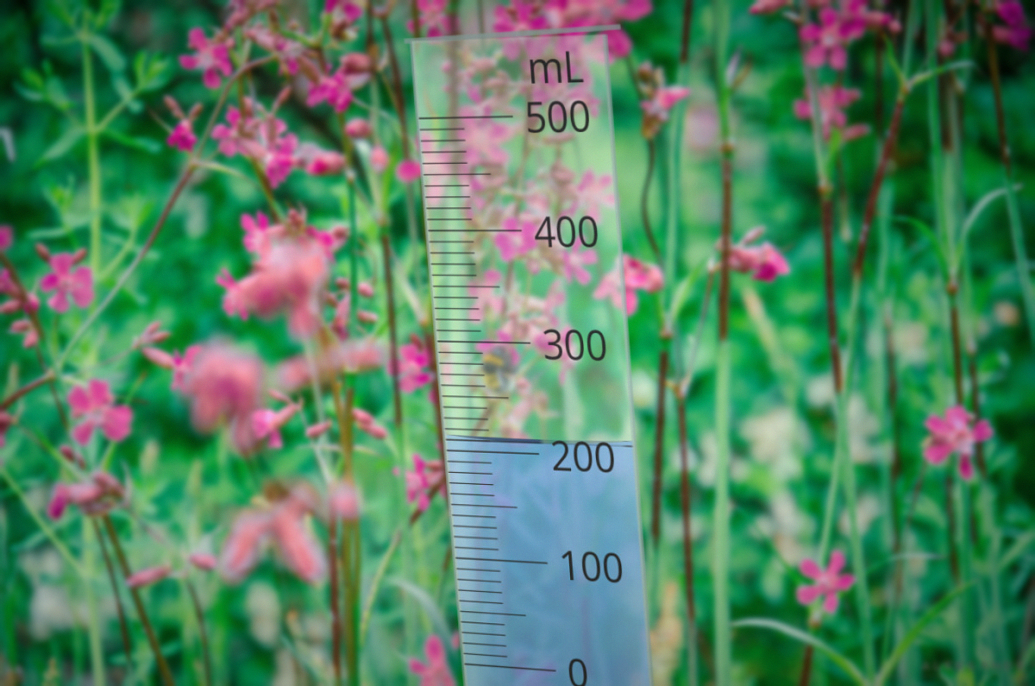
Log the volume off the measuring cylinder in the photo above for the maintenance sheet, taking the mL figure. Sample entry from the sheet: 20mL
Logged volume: 210mL
